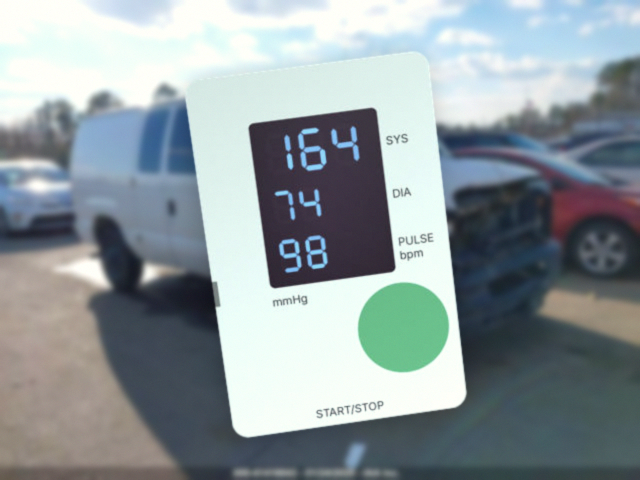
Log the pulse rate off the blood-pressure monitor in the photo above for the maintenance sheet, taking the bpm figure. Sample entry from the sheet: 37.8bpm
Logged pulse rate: 98bpm
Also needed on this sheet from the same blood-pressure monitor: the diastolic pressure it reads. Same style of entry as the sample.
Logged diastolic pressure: 74mmHg
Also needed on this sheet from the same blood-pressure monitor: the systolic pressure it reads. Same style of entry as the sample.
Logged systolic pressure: 164mmHg
